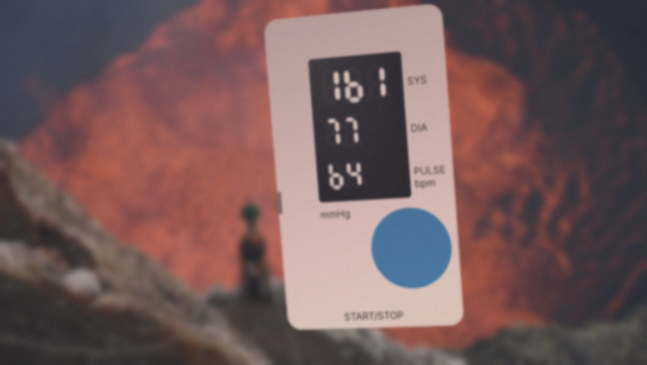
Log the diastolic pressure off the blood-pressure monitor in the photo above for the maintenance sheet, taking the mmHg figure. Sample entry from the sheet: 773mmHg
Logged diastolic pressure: 77mmHg
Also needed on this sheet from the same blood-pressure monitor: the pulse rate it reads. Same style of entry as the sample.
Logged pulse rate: 64bpm
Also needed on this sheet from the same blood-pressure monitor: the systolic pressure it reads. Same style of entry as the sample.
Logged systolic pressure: 161mmHg
